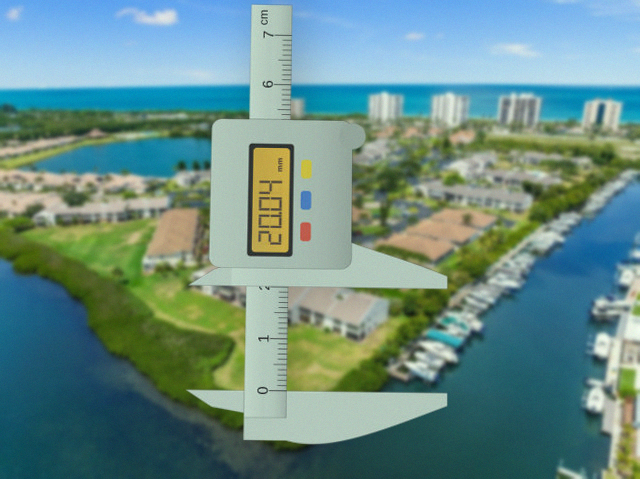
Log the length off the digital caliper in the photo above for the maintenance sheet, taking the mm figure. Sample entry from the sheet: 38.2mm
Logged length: 20.04mm
